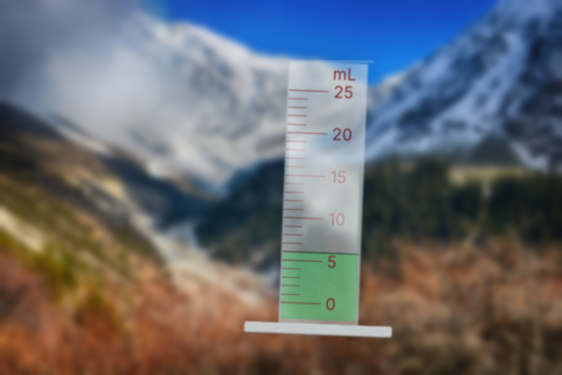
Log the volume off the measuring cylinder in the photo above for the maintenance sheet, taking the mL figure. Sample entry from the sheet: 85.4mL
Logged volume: 6mL
